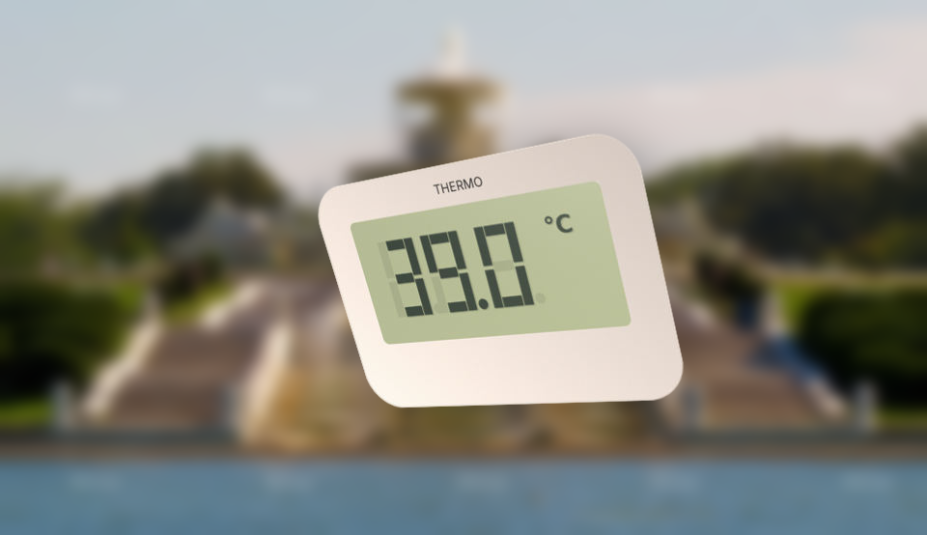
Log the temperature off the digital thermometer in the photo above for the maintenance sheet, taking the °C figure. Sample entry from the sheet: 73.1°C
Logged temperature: 39.0°C
